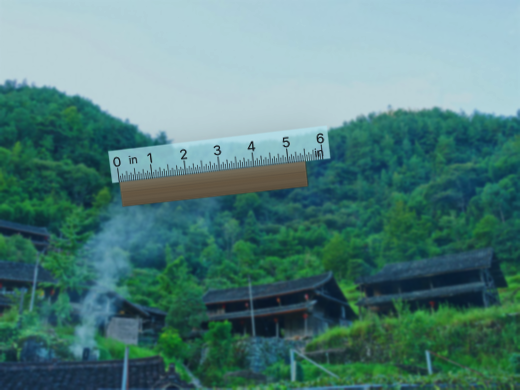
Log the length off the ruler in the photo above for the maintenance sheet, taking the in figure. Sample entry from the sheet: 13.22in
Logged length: 5.5in
